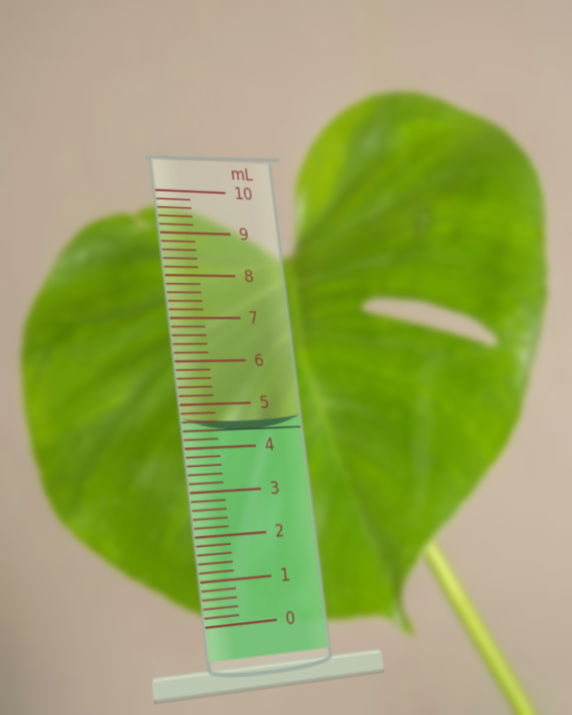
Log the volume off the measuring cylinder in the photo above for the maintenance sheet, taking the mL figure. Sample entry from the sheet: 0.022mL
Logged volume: 4.4mL
